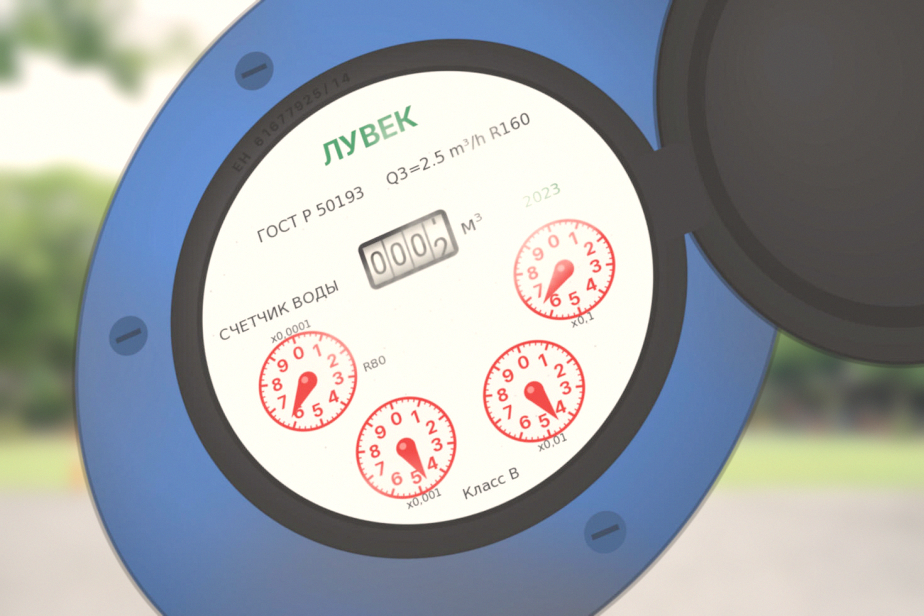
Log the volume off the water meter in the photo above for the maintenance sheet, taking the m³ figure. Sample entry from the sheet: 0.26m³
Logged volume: 1.6446m³
